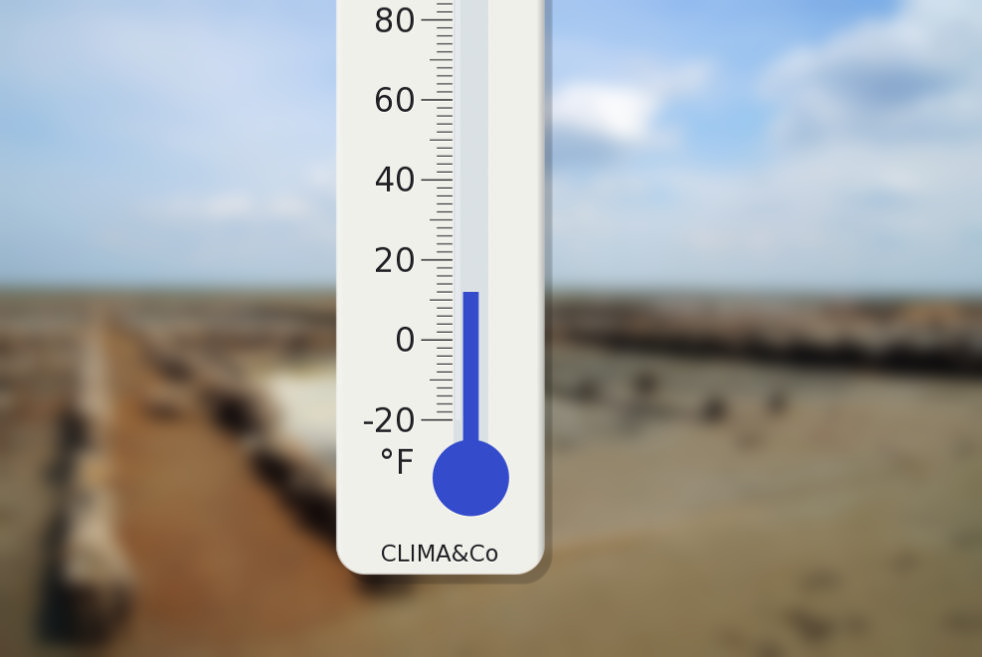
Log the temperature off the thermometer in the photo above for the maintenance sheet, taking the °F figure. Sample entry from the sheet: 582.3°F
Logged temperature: 12°F
